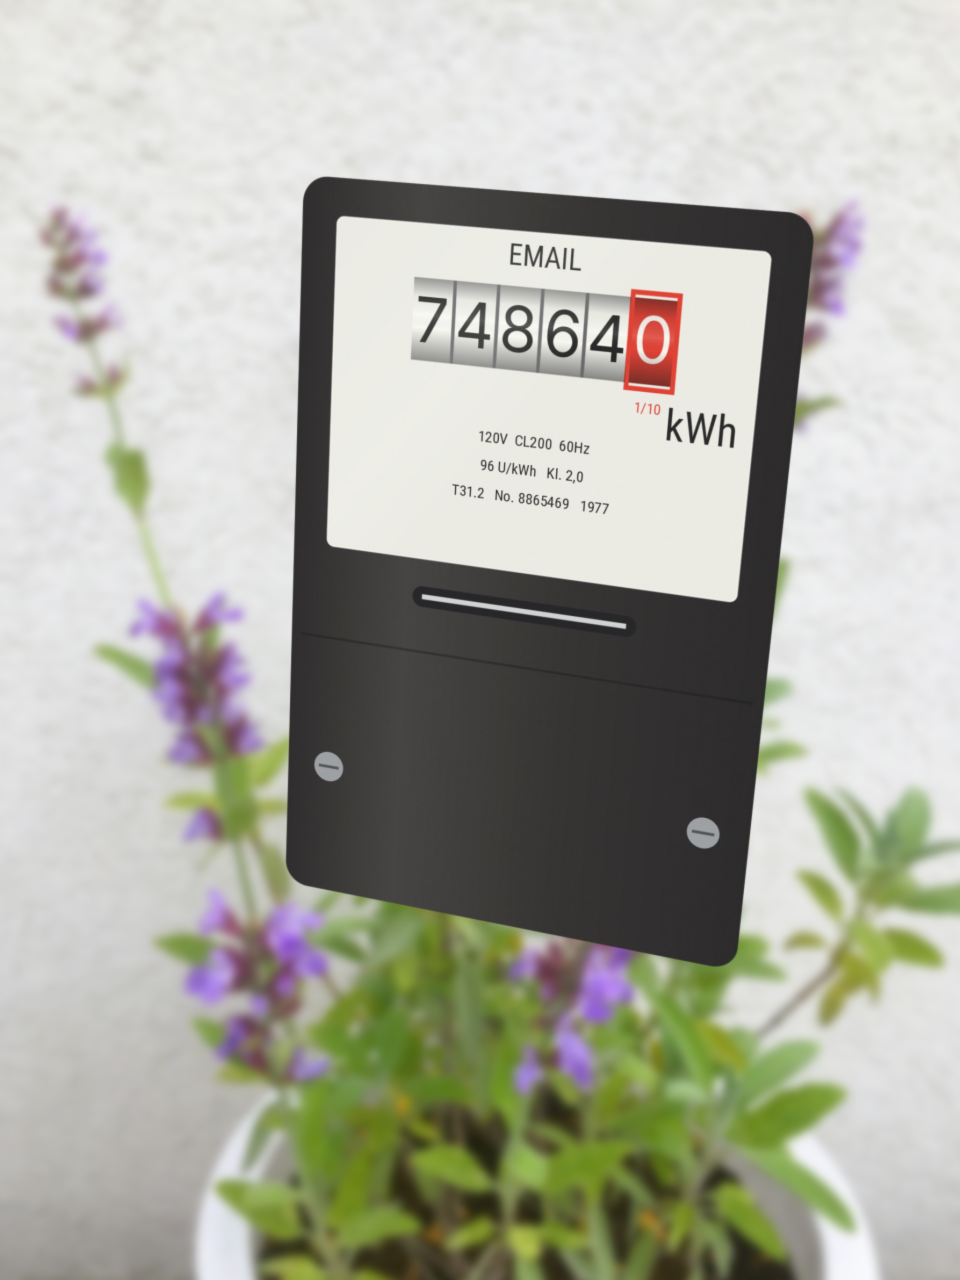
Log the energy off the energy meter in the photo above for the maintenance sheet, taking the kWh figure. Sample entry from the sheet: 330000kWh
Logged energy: 74864.0kWh
